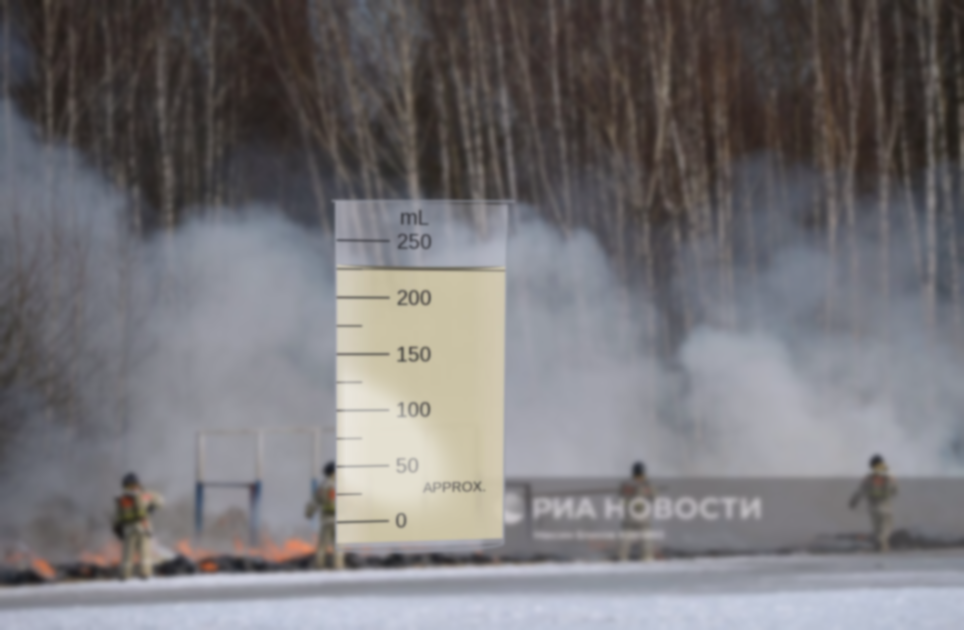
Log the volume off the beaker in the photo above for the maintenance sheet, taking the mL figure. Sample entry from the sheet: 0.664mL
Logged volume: 225mL
